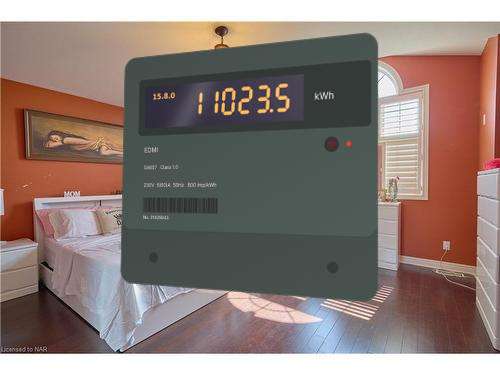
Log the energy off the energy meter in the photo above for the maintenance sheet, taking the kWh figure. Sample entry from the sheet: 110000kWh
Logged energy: 11023.5kWh
